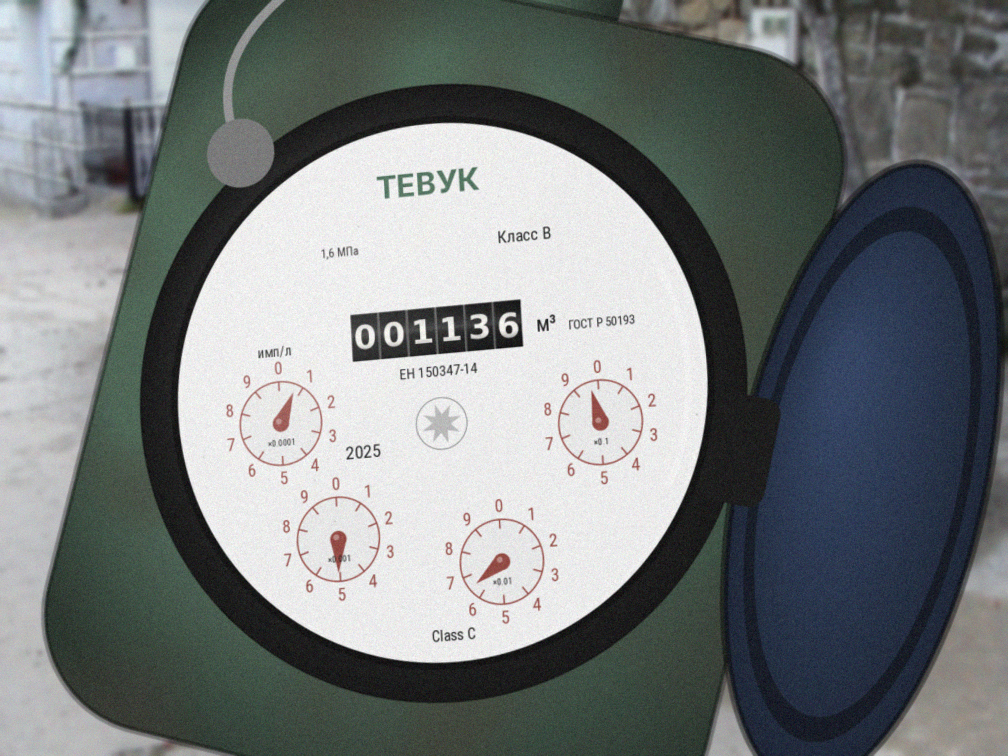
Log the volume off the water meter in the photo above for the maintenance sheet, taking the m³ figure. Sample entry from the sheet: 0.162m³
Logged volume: 1135.9650m³
